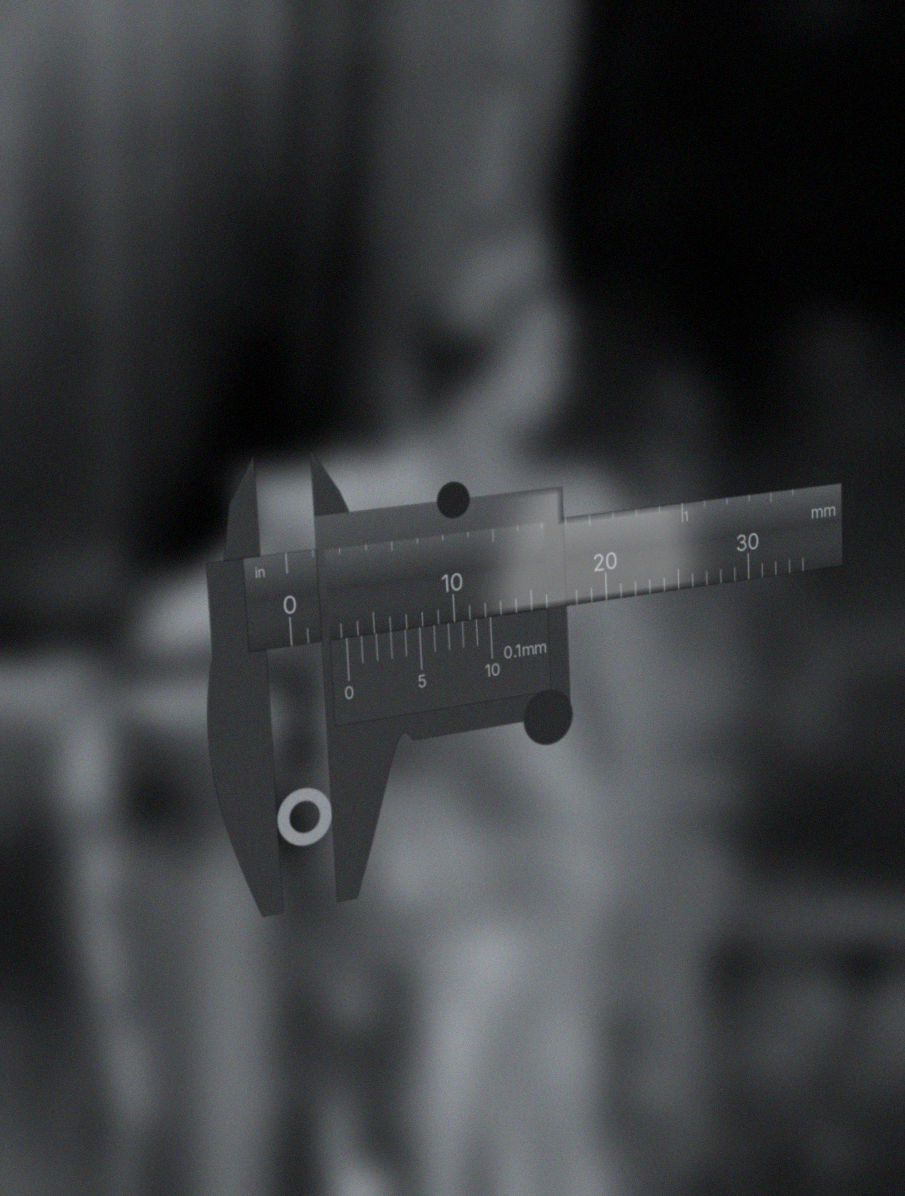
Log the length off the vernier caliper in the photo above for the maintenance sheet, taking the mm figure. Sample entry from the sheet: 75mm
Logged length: 3.3mm
